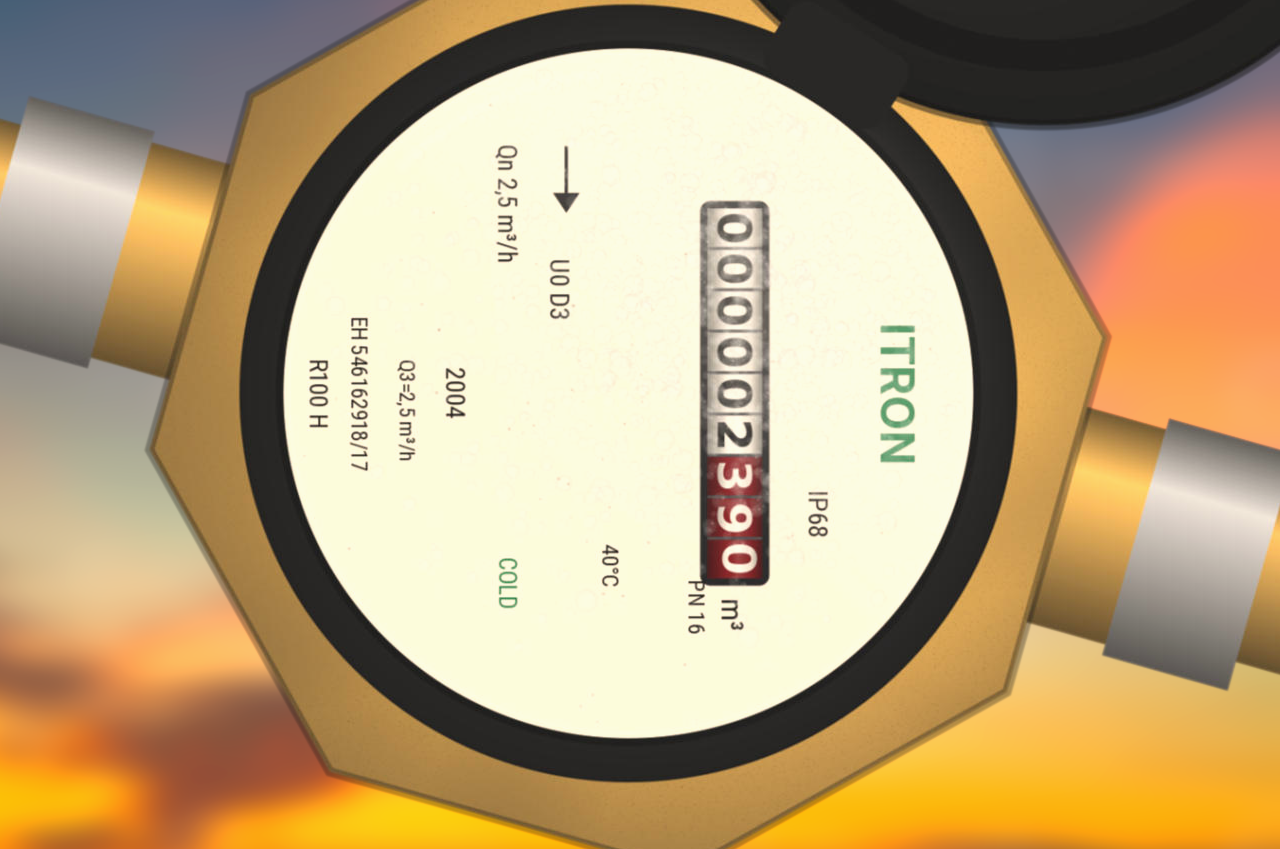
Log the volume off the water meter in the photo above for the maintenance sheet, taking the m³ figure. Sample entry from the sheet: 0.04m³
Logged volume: 2.390m³
